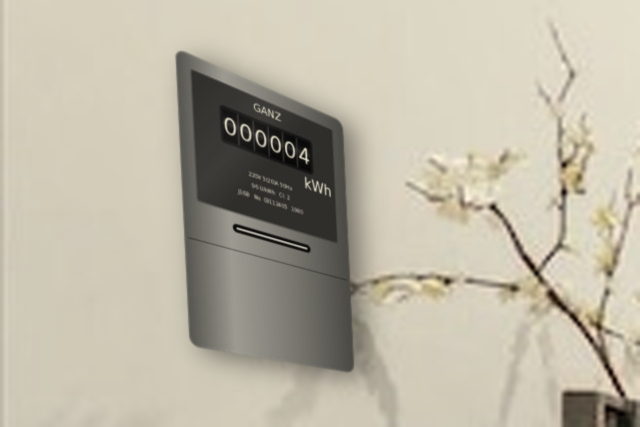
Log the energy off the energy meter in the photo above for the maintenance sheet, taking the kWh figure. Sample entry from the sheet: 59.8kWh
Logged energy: 4kWh
